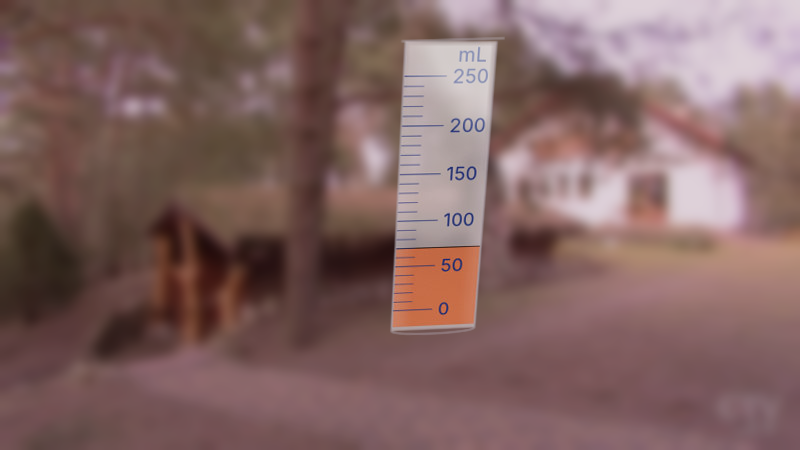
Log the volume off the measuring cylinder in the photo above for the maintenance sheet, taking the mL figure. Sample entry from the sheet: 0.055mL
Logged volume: 70mL
